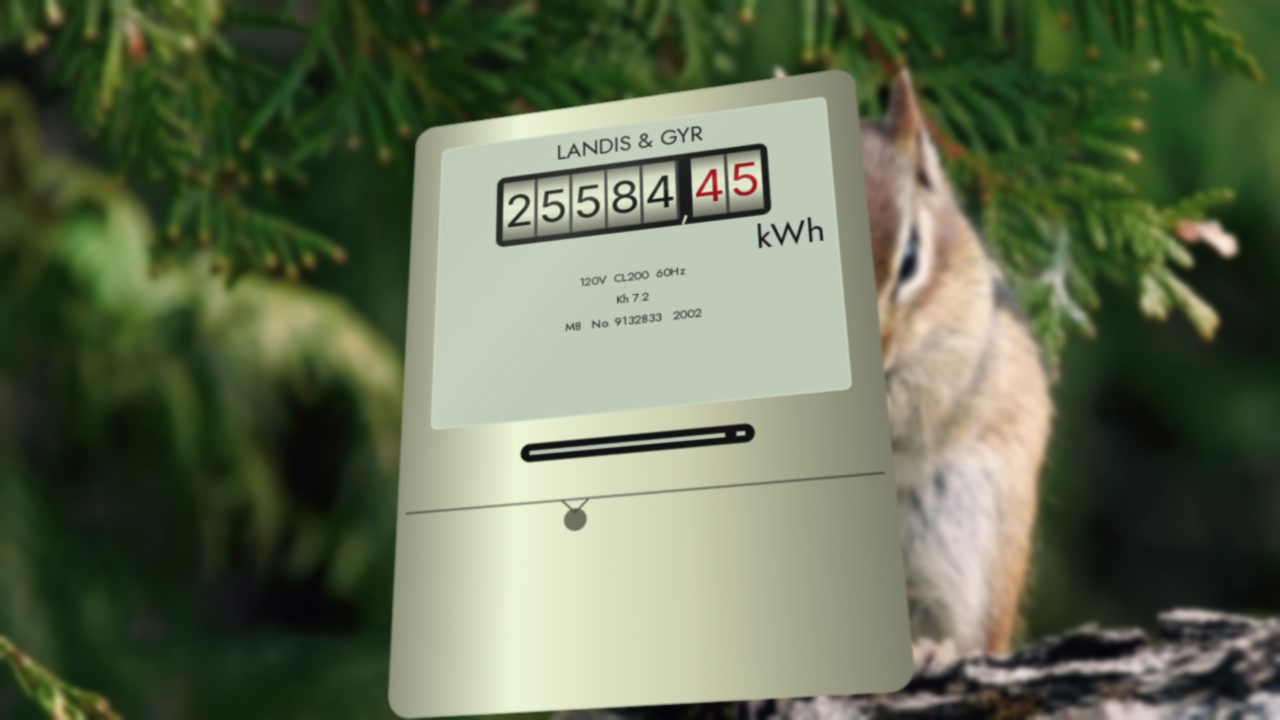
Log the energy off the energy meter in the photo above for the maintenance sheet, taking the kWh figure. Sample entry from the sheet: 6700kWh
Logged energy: 25584.45kWh
